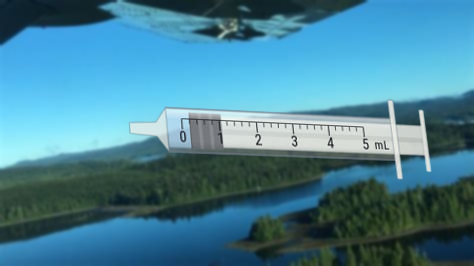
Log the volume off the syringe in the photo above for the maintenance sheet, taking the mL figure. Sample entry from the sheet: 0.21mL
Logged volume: 0.2mL
